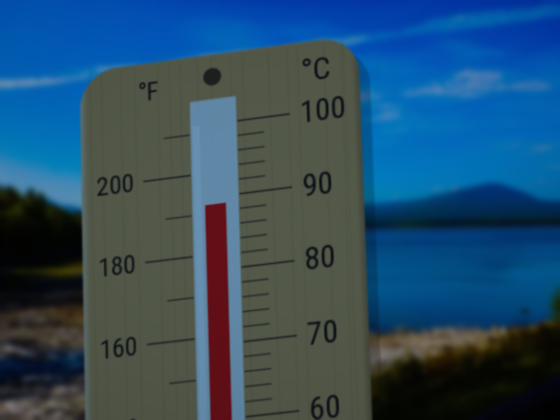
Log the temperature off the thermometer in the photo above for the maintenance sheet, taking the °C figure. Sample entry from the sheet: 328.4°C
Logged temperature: 89°C
